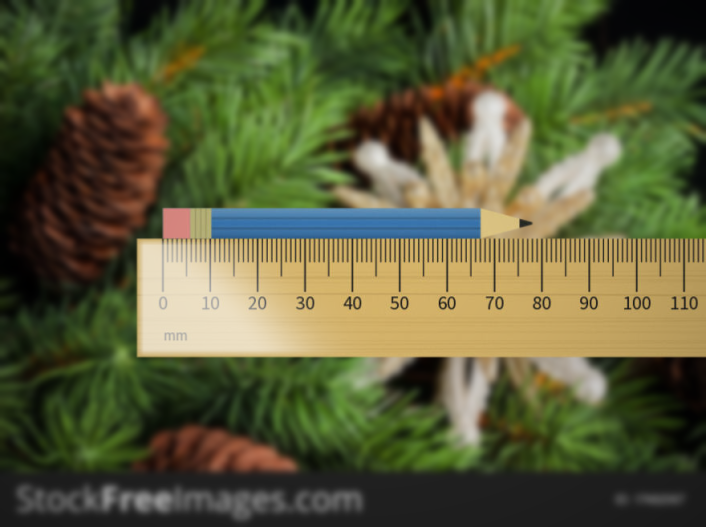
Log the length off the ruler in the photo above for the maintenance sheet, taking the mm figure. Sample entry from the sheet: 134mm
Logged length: 78mm
